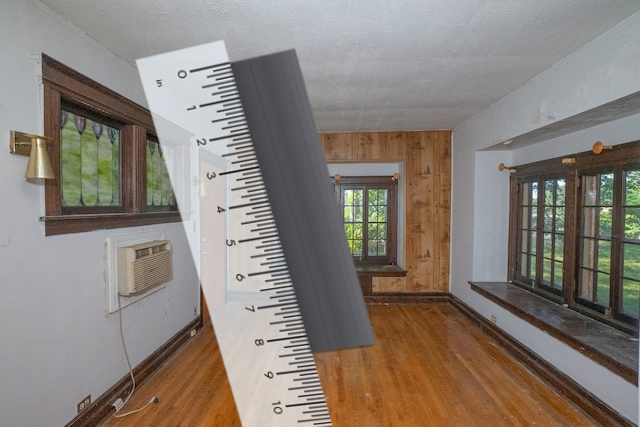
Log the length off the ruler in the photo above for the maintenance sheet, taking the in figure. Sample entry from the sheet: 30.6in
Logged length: 8.5in
